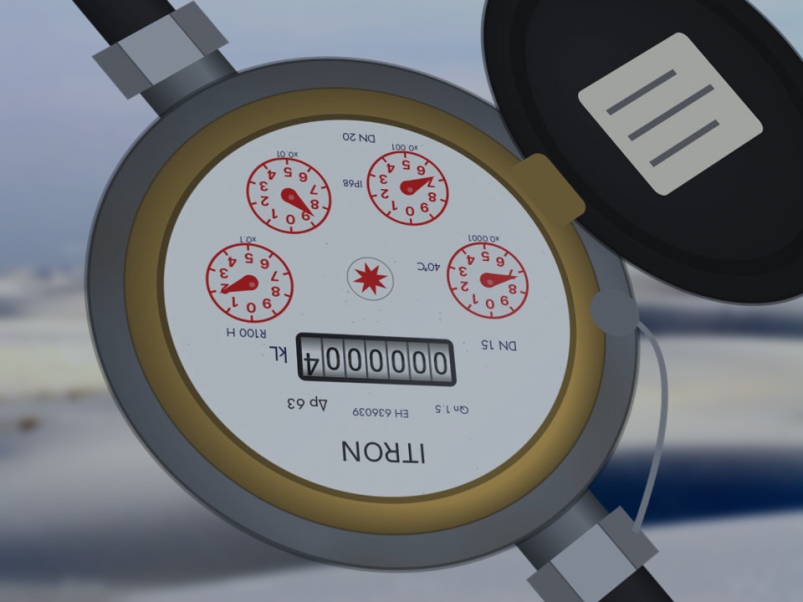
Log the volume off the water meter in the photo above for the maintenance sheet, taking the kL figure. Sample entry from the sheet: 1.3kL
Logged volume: 4.1867kL
